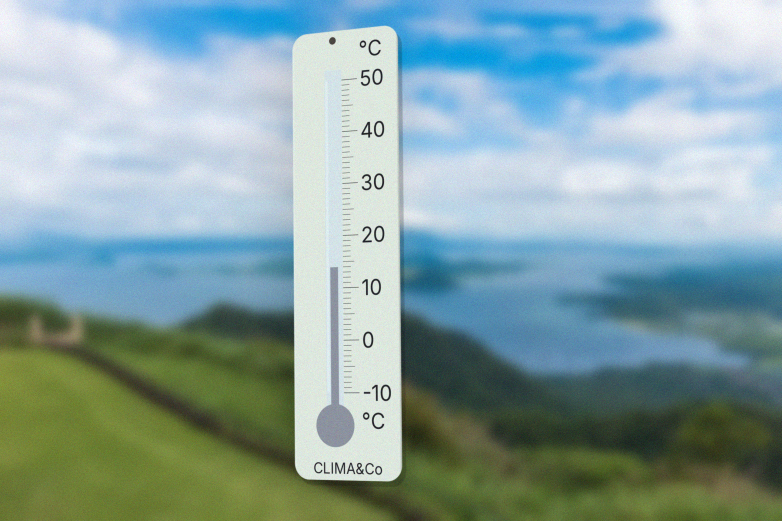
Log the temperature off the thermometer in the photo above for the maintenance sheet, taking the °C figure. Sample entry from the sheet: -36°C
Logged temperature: 14°C
